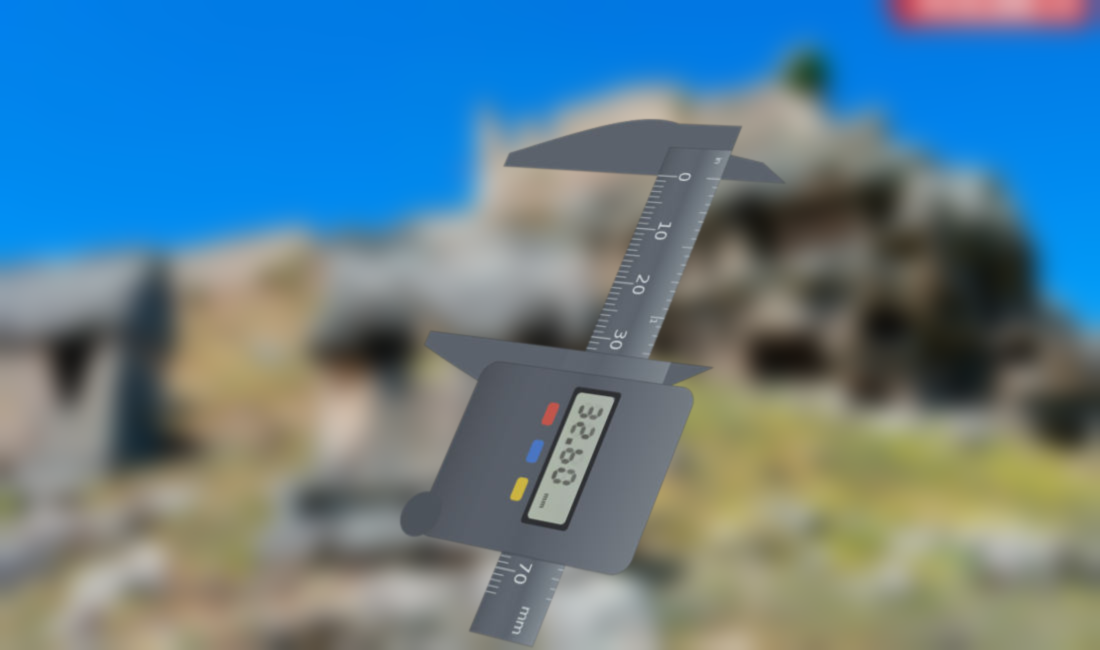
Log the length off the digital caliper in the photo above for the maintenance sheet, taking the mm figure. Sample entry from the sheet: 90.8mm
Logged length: 32.60mm
